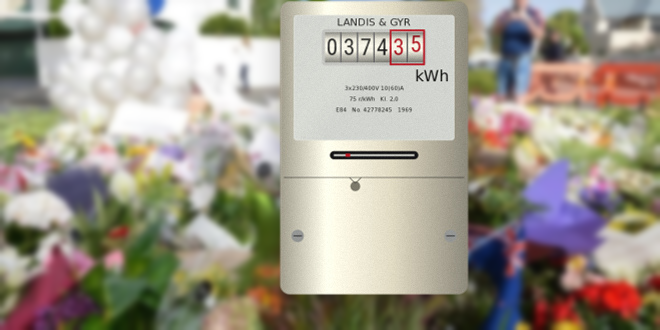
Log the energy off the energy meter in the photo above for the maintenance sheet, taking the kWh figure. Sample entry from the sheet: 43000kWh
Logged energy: 374.35kWh
